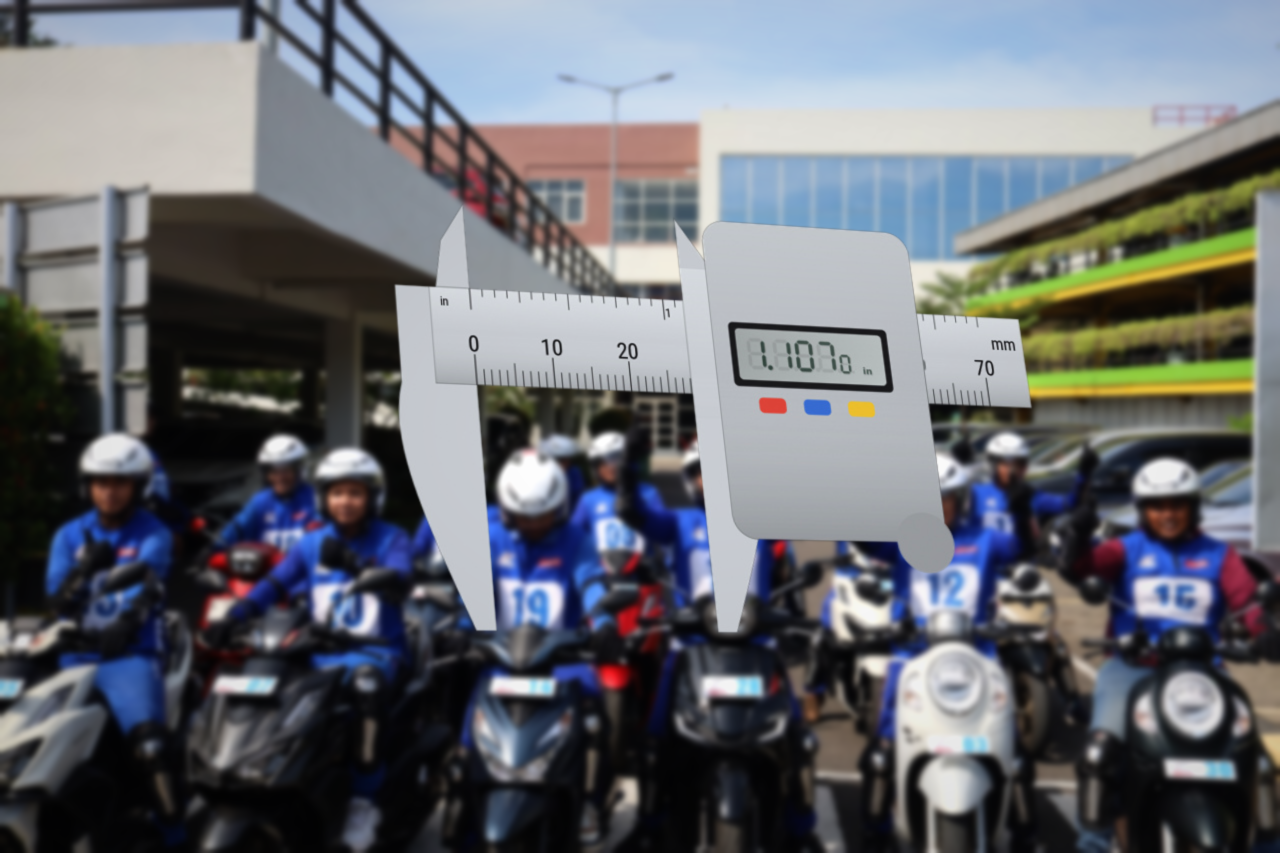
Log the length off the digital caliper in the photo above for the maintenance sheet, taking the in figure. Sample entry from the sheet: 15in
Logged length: 1.1070in
